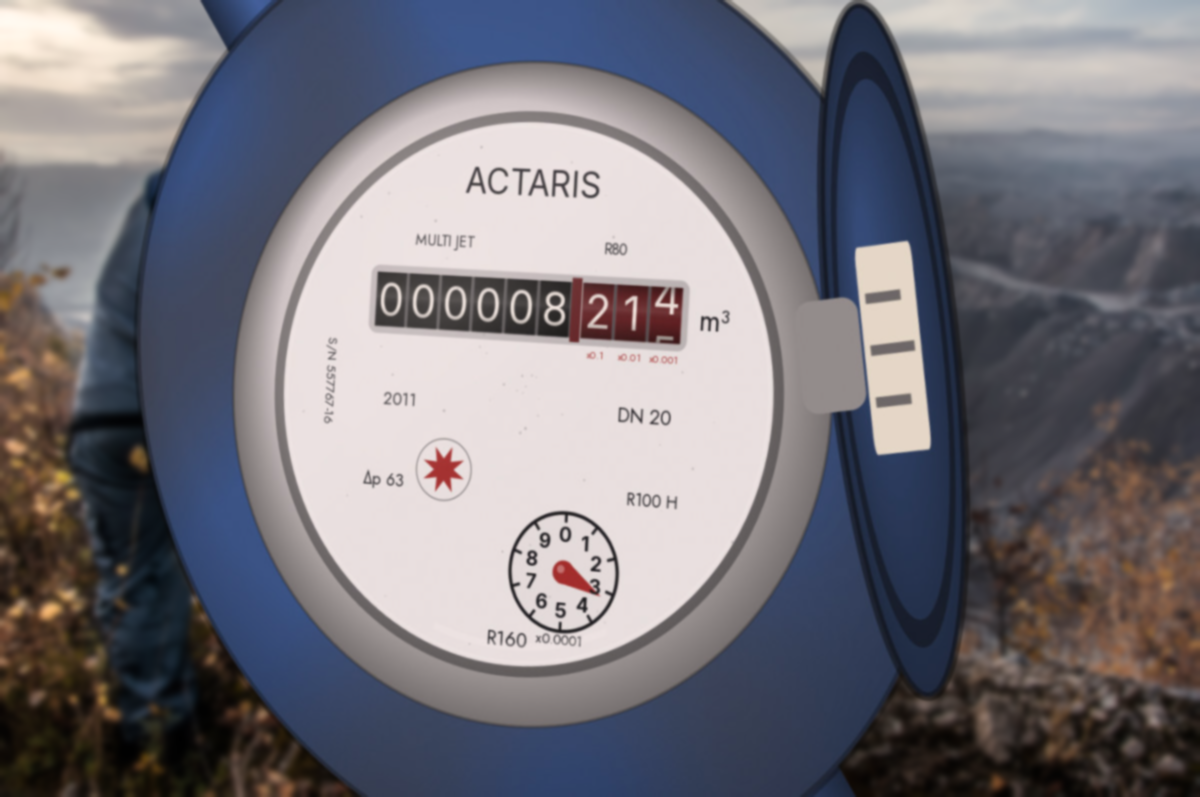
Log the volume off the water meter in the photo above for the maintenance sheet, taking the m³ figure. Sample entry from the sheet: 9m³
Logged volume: 8.2143m³
